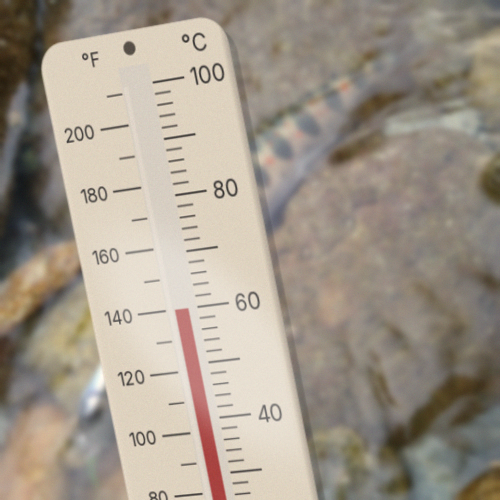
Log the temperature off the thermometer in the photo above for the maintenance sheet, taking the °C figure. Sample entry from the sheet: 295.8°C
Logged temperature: 60°C
